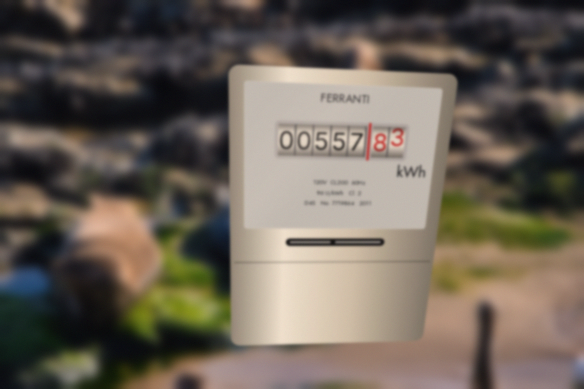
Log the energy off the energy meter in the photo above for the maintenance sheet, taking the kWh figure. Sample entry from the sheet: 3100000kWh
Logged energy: 557.83kWh
